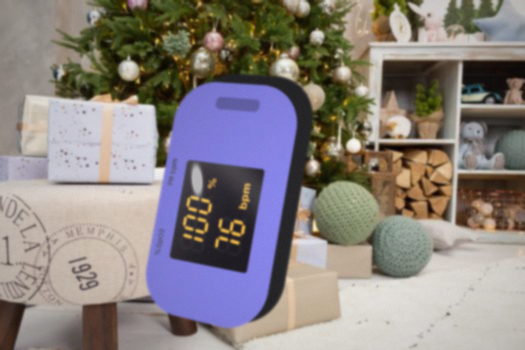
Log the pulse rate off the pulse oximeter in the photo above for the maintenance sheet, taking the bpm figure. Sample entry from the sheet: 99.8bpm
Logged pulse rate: 76bpm
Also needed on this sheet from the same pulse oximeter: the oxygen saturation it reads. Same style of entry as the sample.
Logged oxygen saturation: 100%
